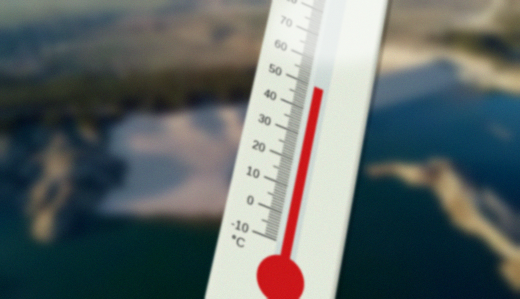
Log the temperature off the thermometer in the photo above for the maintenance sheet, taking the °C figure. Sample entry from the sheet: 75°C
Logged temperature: 50°C
